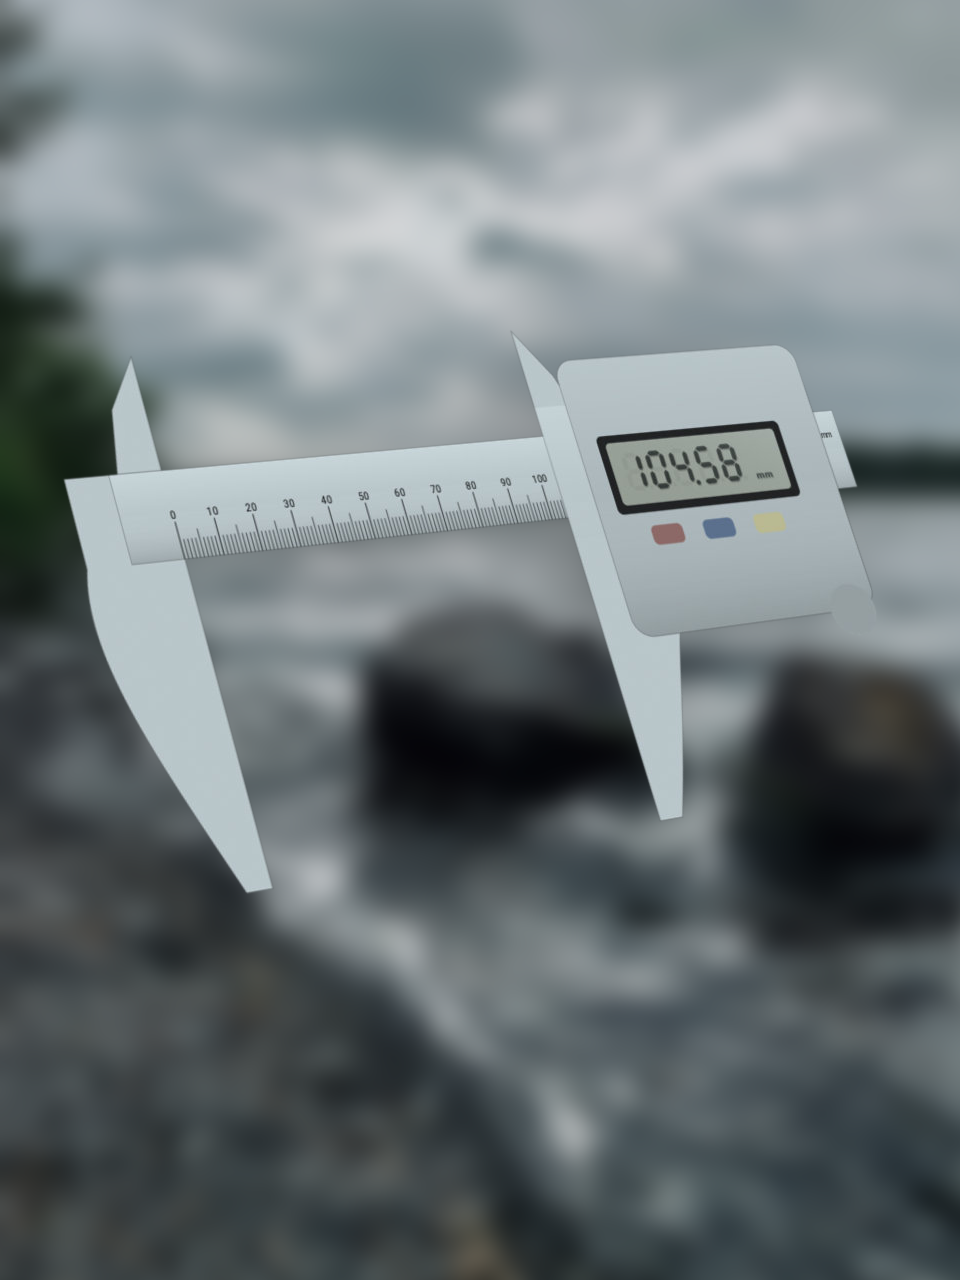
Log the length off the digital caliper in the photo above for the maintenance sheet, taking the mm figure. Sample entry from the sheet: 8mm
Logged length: 104.58mm
